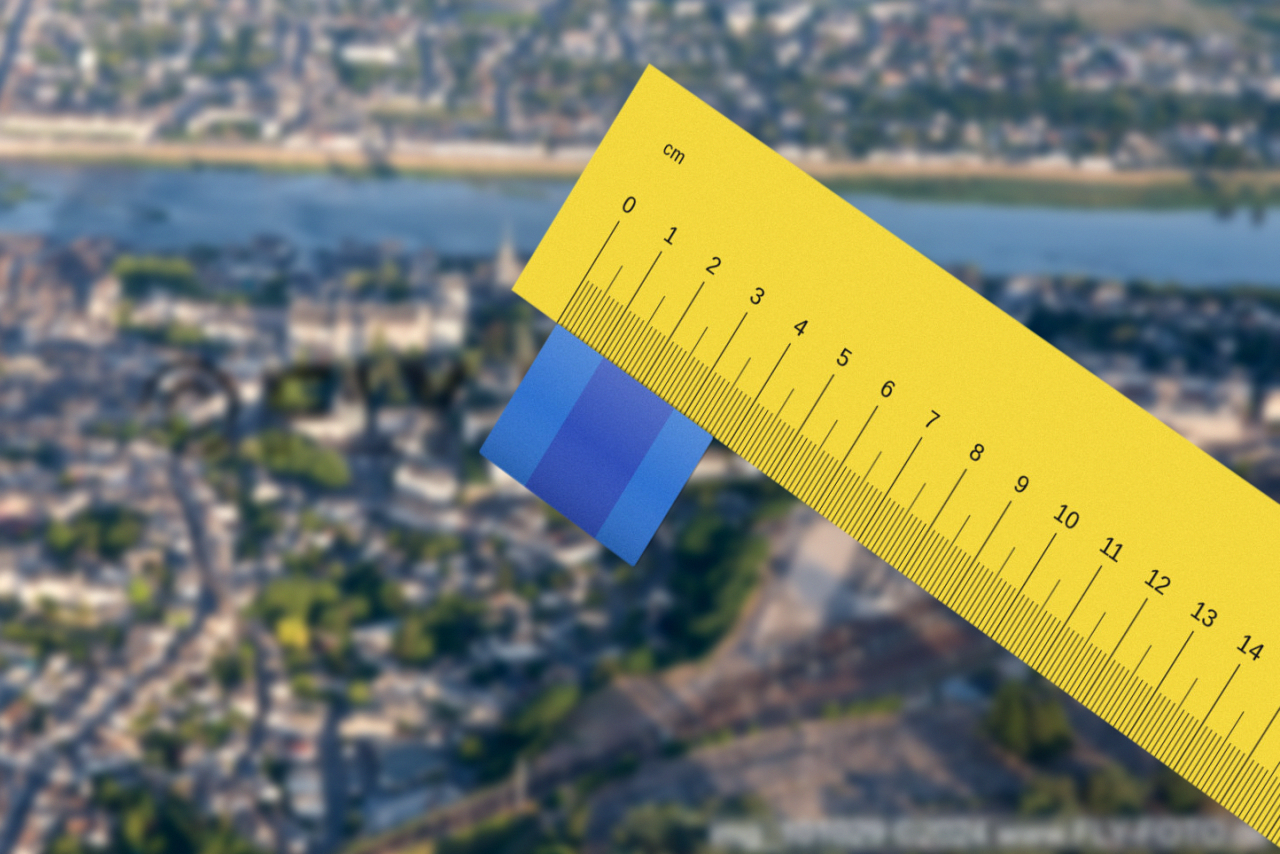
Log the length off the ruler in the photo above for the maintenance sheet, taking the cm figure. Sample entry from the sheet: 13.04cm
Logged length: 3.7cm
